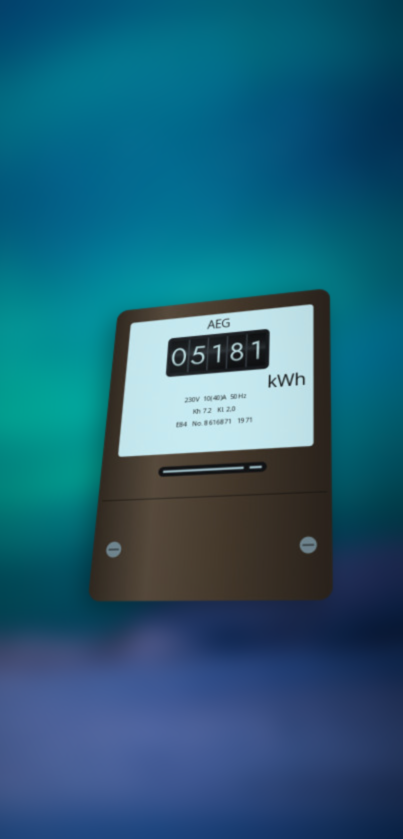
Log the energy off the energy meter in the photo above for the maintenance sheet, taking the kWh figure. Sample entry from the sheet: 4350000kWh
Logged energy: 5181kWh
